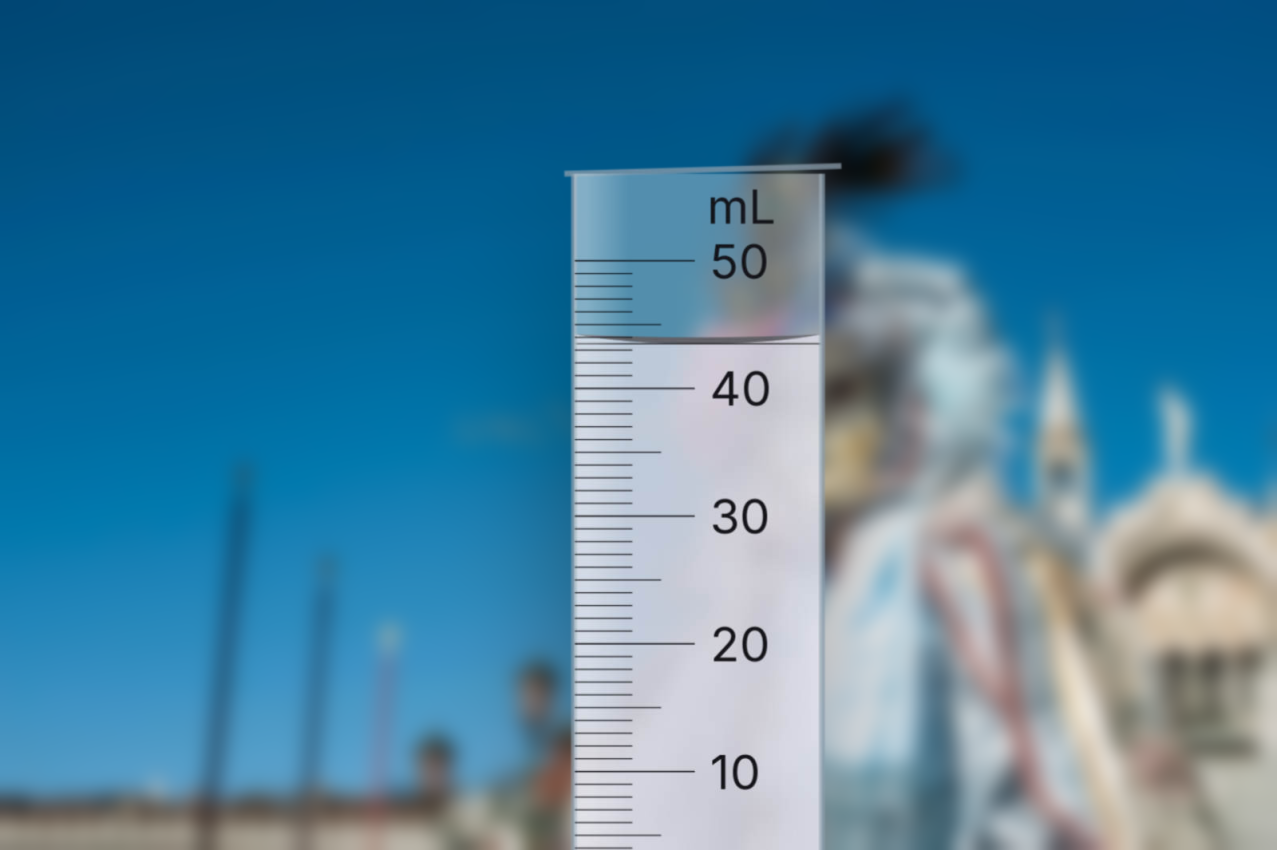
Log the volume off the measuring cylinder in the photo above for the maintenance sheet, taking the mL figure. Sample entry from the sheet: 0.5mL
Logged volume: 43.5mL
